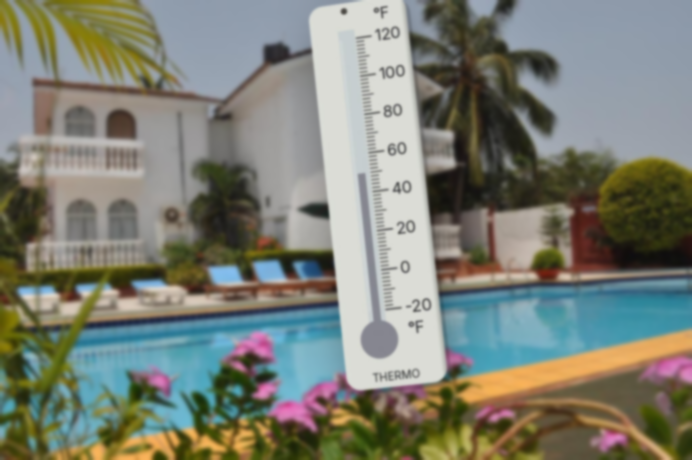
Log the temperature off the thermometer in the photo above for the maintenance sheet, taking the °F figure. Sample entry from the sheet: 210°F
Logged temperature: 50°F
